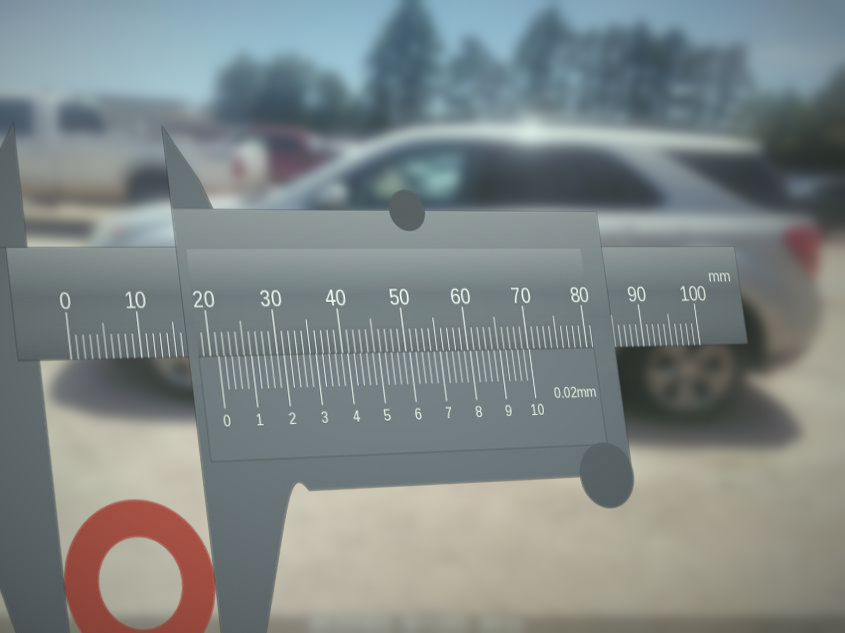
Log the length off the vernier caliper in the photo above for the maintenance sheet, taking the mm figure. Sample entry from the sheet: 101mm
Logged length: 21.2mm
